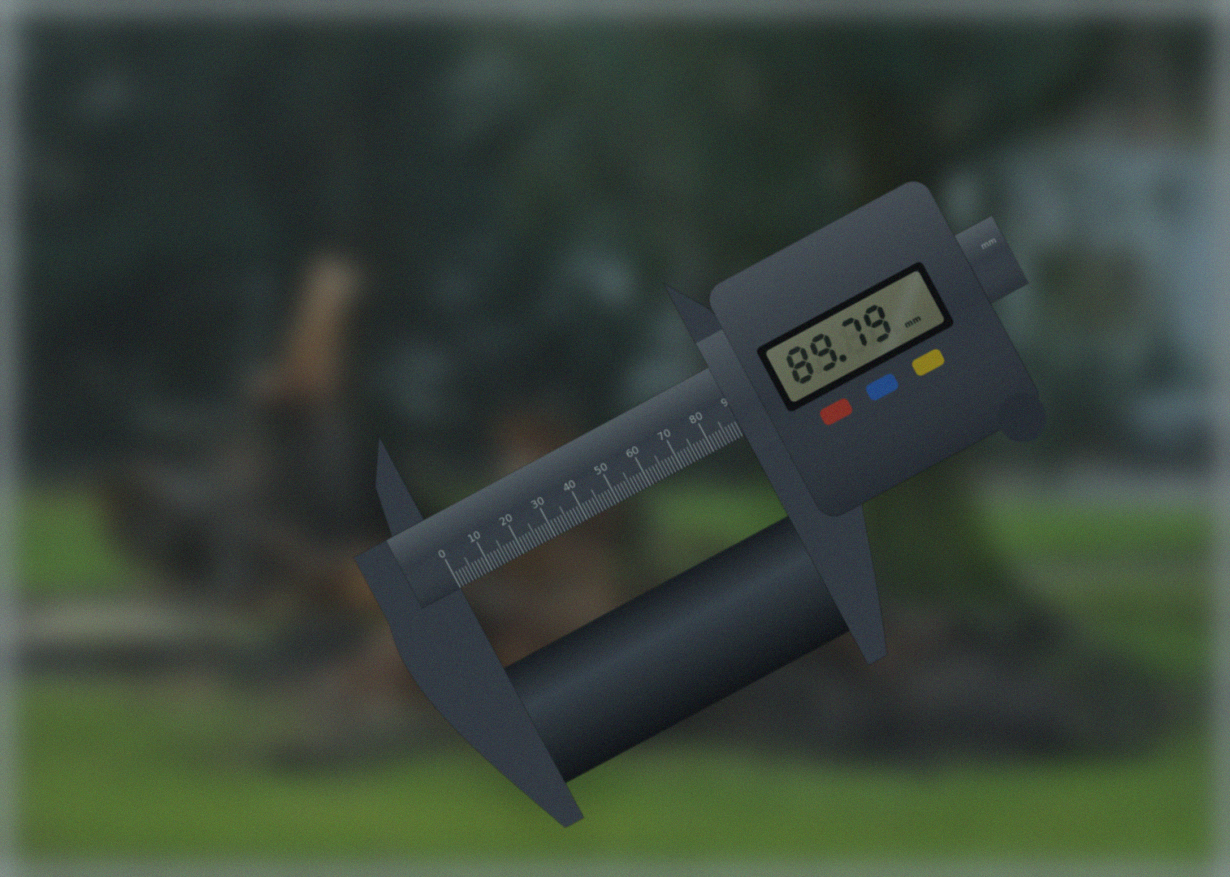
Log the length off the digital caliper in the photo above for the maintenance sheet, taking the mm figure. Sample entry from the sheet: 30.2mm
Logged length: 89.79mm
